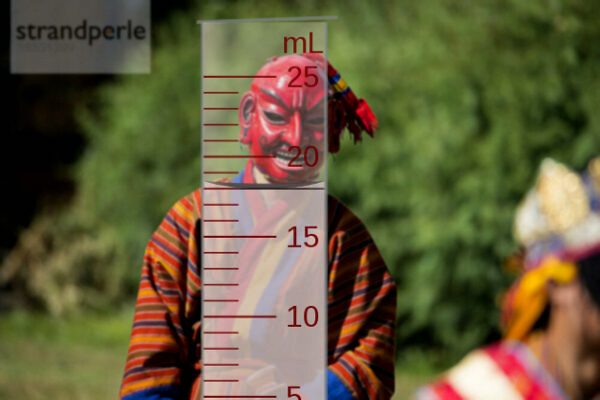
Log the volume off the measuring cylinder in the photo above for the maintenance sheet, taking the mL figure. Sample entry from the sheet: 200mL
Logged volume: 18mL
